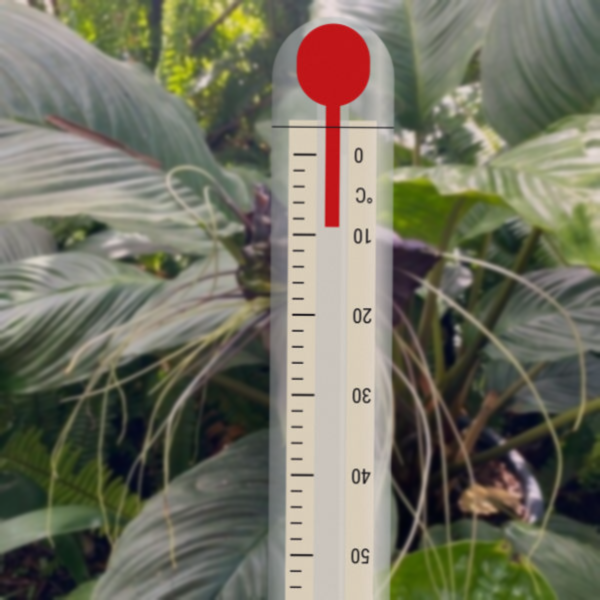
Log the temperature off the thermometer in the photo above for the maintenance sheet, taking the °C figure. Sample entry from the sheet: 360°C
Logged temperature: 9°C
